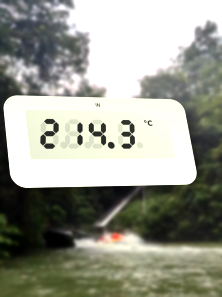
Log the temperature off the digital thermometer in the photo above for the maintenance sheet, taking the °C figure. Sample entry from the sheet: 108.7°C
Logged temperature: 214.3°C
